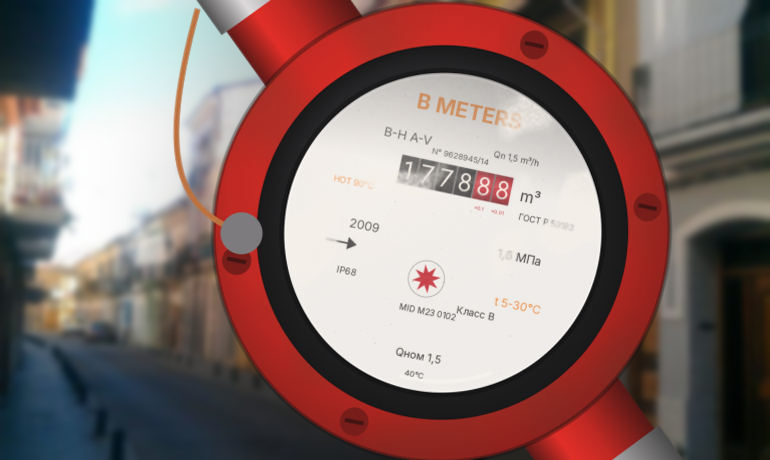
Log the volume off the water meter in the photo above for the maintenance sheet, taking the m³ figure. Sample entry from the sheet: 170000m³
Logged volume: 1778.88m³
